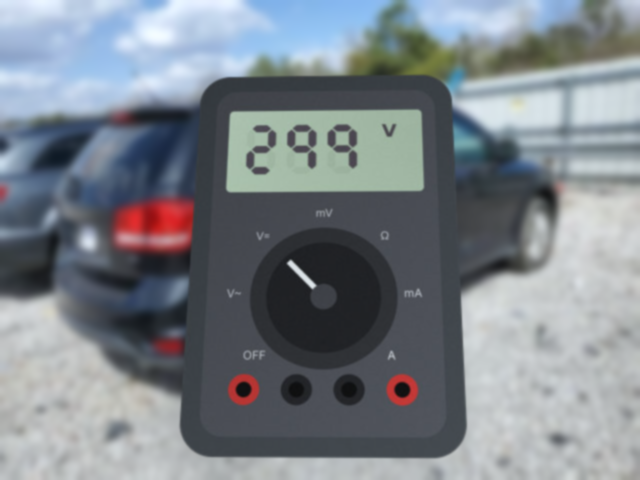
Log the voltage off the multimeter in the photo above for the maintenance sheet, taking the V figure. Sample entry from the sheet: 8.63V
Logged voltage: 299V
